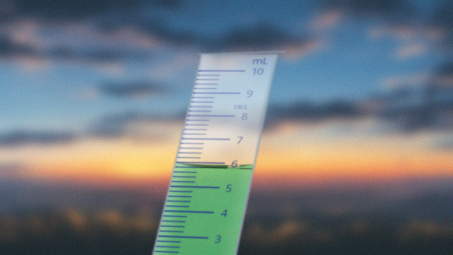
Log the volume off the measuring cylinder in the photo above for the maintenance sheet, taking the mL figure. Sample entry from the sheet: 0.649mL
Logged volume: 5.8mL
